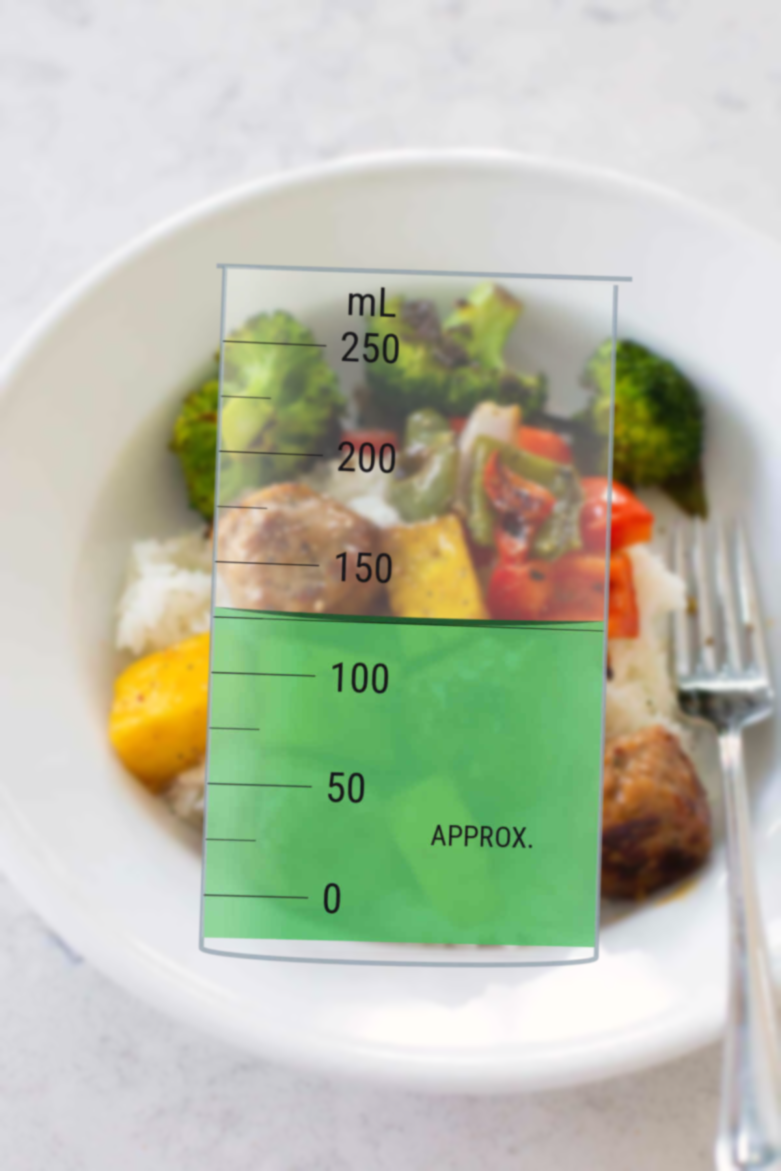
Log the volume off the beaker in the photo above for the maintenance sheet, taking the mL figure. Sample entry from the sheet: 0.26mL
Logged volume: 125mL
